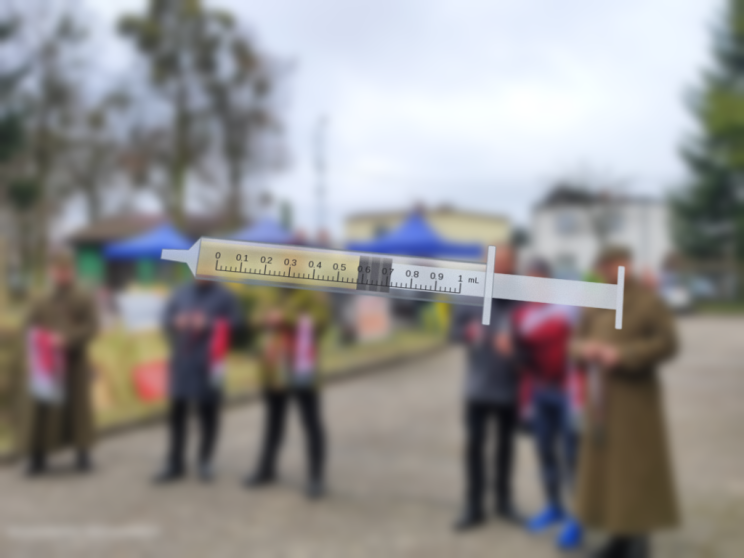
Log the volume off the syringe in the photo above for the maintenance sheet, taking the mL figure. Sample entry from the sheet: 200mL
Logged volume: 0.58mL
